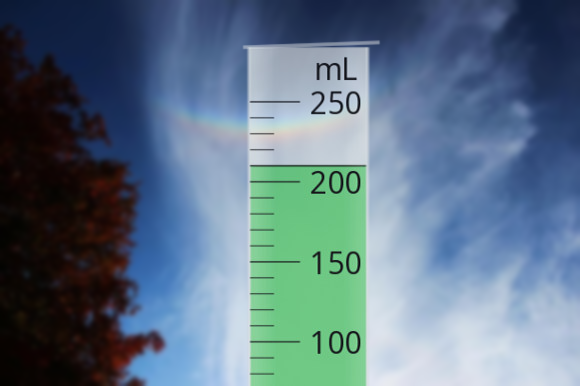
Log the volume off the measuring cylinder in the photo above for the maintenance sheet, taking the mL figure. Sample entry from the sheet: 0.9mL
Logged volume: 210mL
